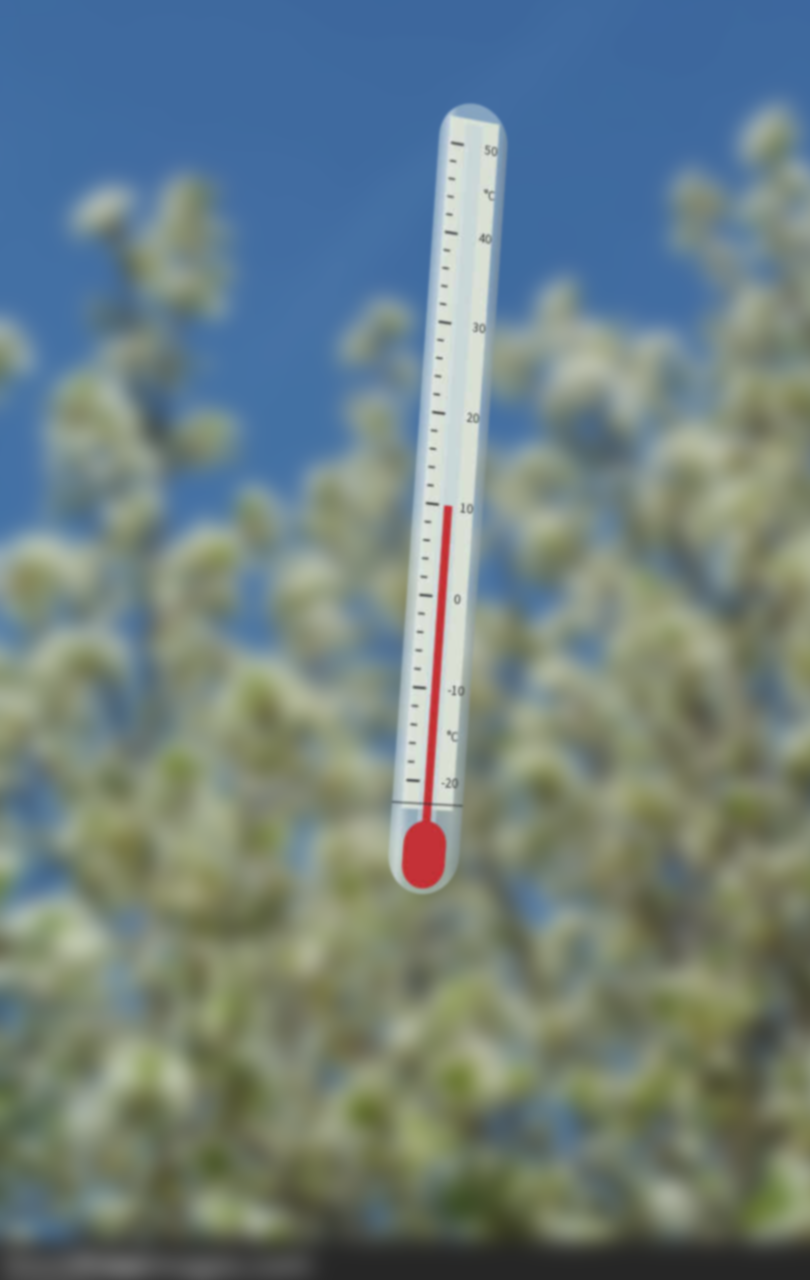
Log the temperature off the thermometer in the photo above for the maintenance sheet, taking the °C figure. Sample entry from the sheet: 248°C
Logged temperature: 10°C
